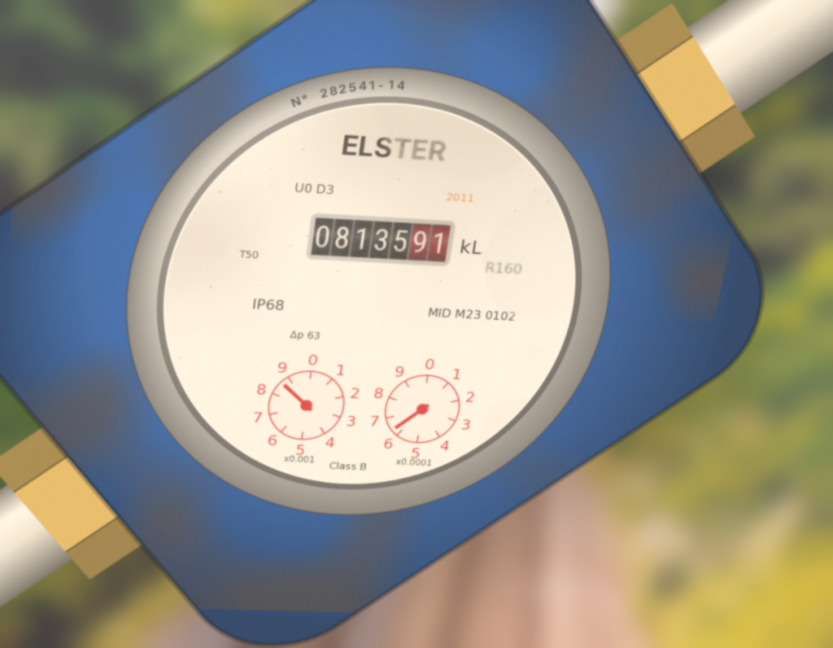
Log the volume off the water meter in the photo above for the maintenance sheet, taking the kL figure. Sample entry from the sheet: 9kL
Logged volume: 8135.9186kL
